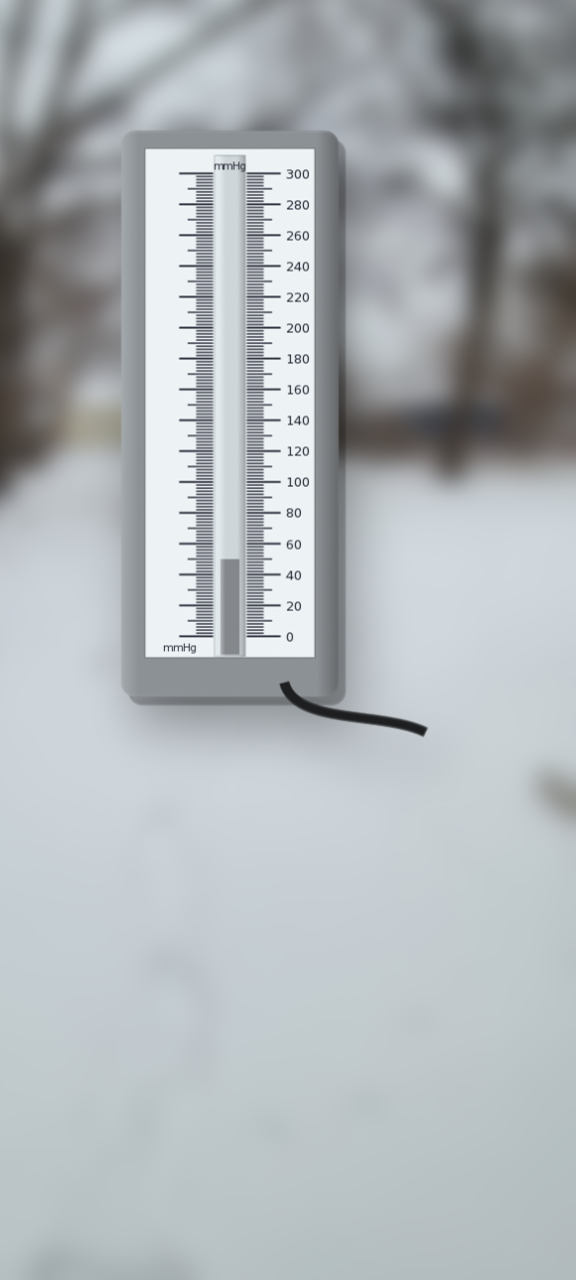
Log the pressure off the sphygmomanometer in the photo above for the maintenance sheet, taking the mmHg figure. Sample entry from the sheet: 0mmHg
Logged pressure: 50mmHg
